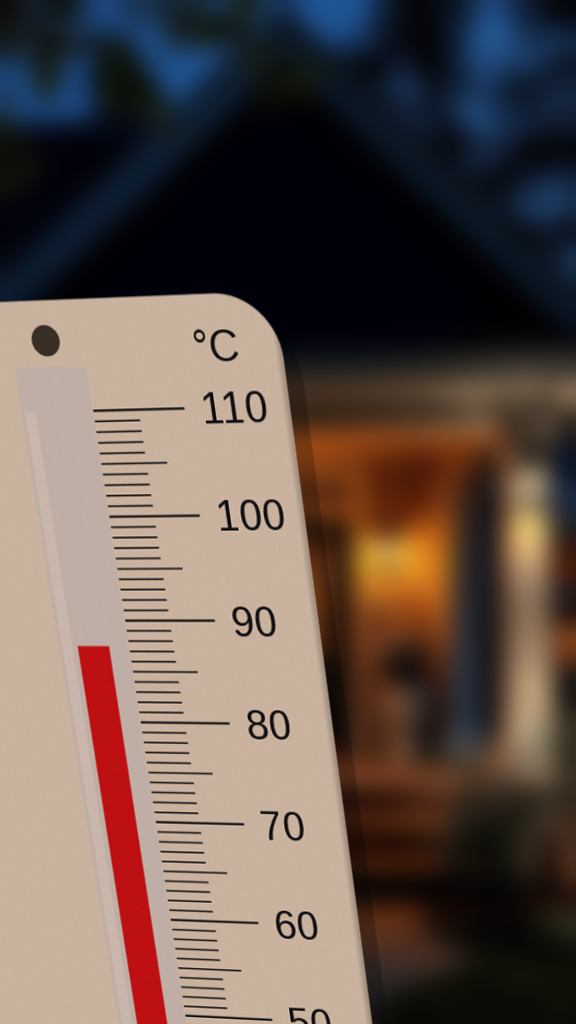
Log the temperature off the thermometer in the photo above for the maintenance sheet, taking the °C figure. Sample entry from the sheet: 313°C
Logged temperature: 87.5°C
